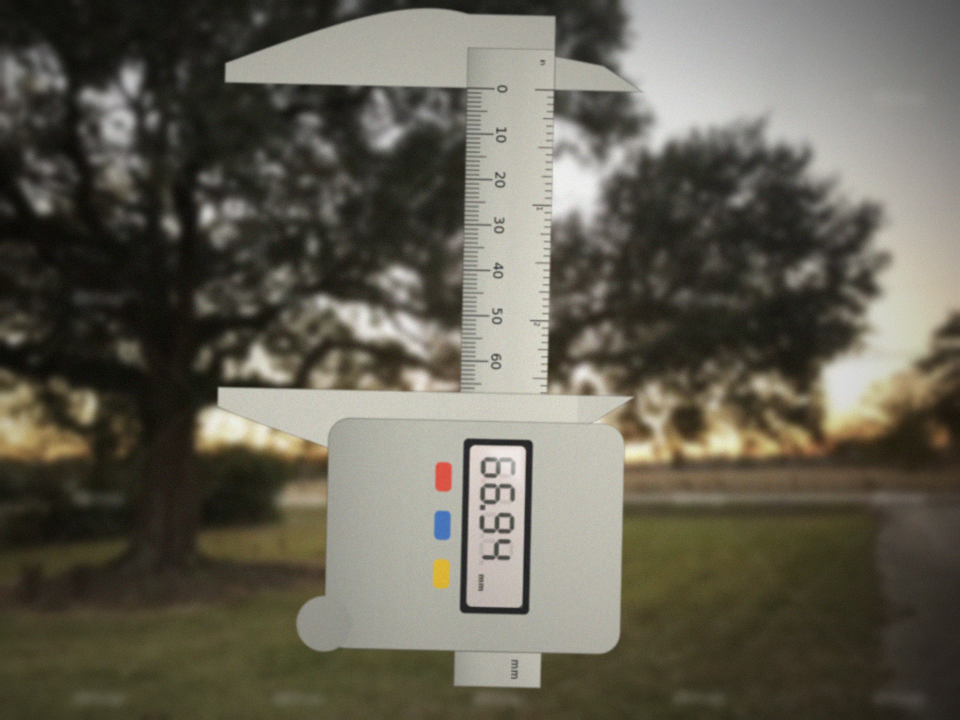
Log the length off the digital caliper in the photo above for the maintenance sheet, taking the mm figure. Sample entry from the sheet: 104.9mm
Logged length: 66.94mm
